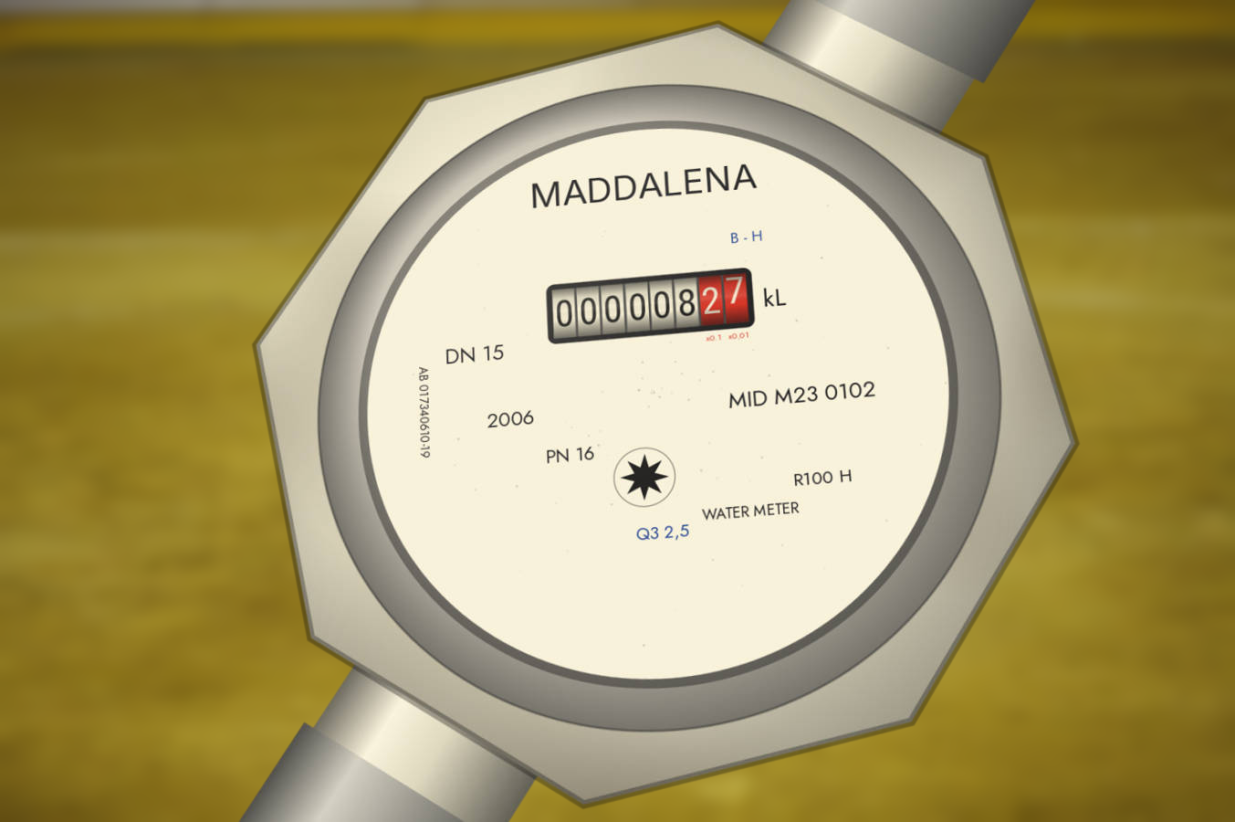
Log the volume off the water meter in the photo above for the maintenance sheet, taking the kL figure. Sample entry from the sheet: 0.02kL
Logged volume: 8.27kL
